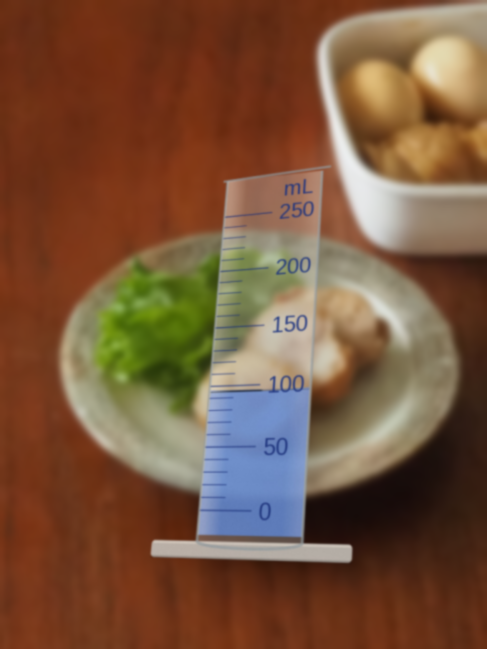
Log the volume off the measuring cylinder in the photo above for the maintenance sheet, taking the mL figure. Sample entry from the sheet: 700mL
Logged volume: 95mL
